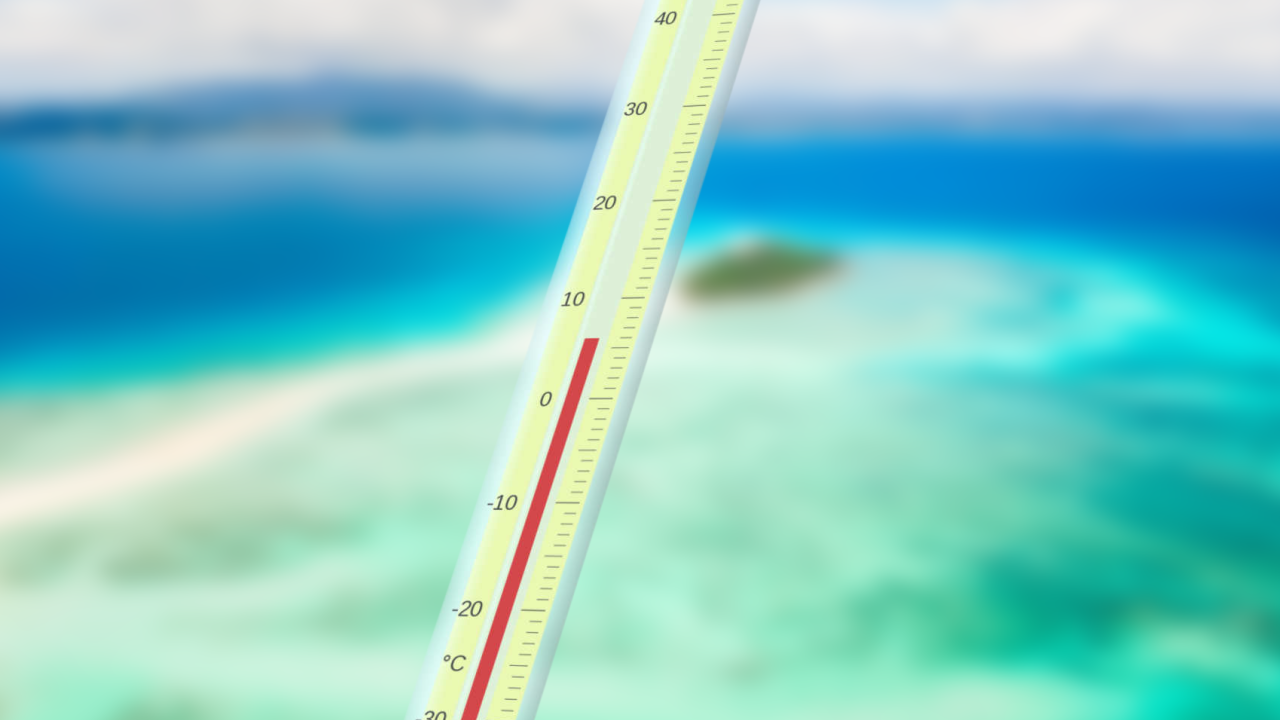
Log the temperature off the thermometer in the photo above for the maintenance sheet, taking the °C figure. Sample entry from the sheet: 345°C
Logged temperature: 6°C
